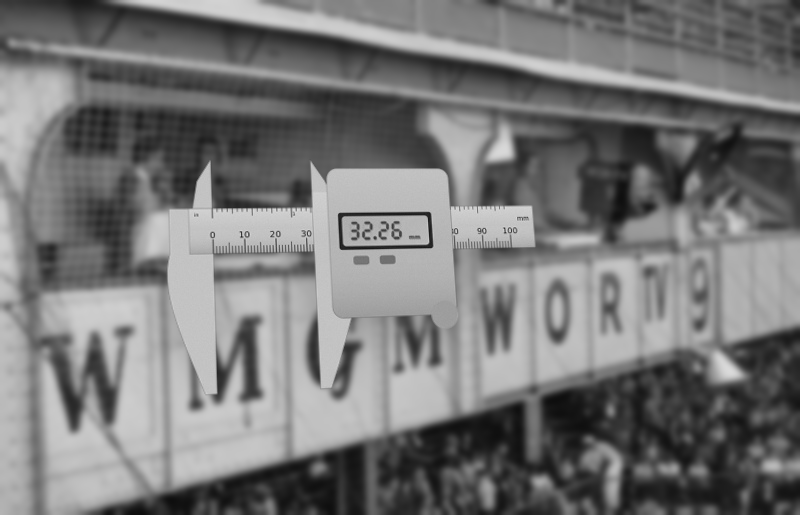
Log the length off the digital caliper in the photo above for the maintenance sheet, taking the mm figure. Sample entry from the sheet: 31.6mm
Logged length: 32.26mm
